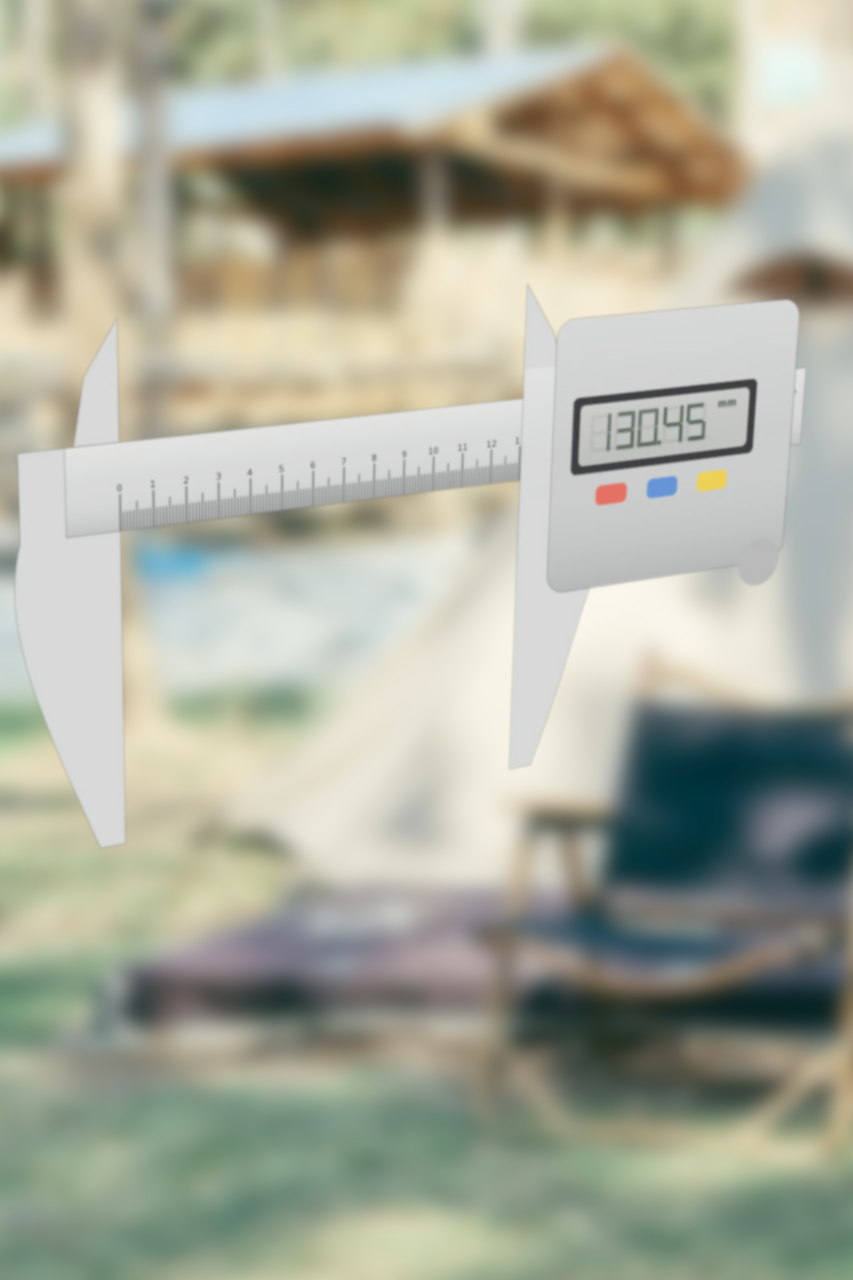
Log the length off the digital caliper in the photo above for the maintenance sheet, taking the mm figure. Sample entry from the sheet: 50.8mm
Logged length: 130.45mm
